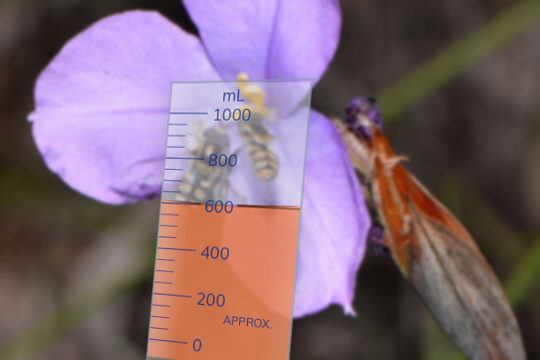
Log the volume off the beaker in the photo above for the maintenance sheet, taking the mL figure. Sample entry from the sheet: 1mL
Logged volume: 600mL
